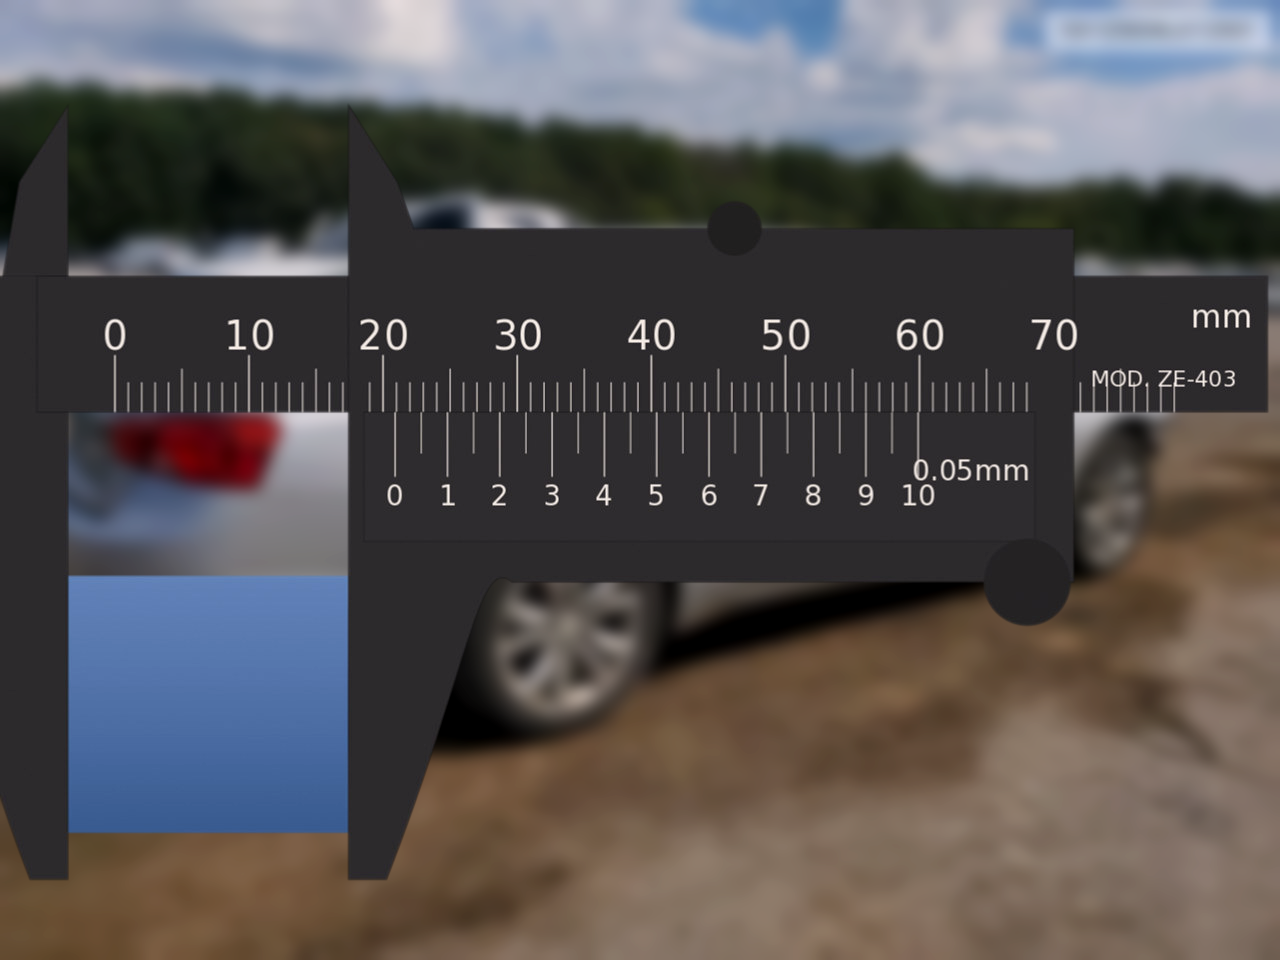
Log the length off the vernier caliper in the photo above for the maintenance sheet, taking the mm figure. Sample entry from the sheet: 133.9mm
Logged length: 20.9mm
